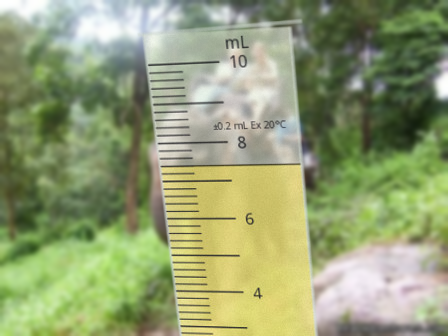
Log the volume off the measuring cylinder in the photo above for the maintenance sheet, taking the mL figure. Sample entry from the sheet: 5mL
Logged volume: 7.4mL
